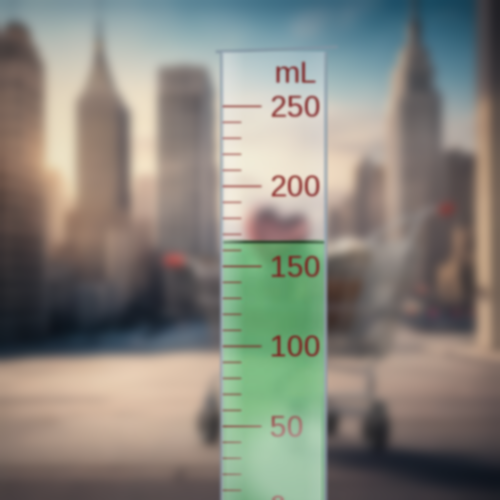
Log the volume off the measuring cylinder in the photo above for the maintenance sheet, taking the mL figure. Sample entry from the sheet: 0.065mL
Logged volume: 165mL
